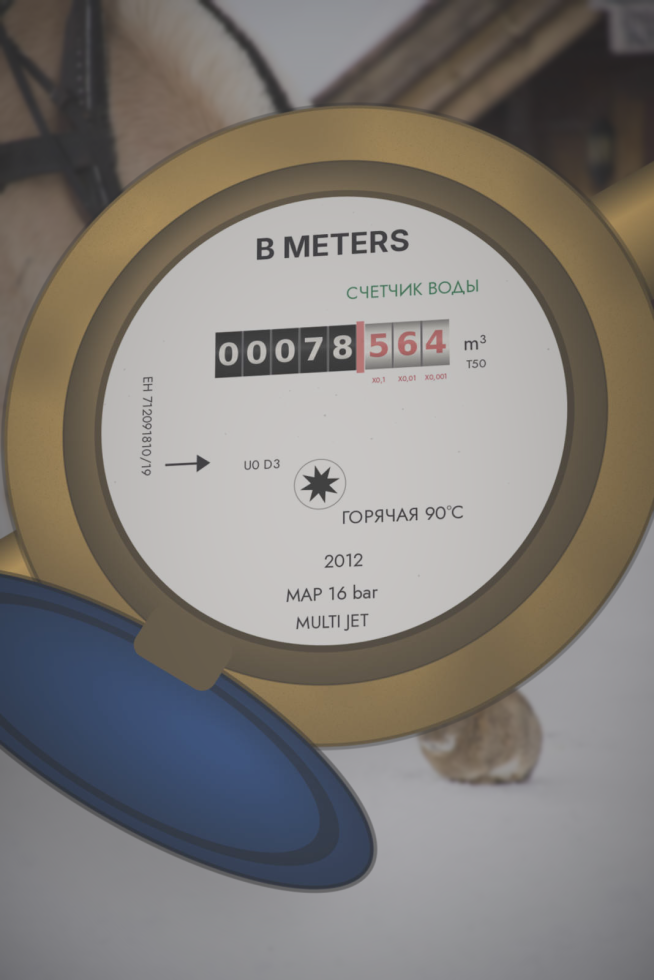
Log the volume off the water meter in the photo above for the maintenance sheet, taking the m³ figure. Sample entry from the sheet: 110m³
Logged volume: 78.564m³
